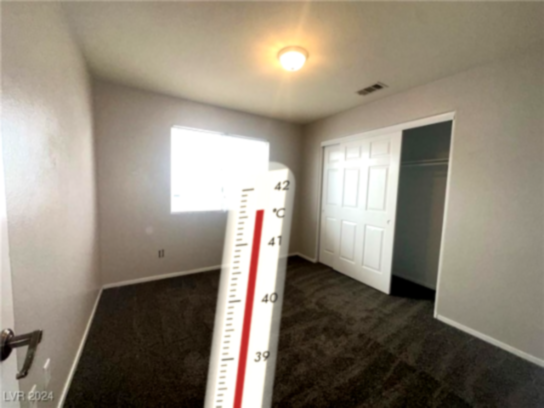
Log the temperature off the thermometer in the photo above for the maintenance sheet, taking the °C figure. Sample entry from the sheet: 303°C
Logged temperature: 41.6°C
